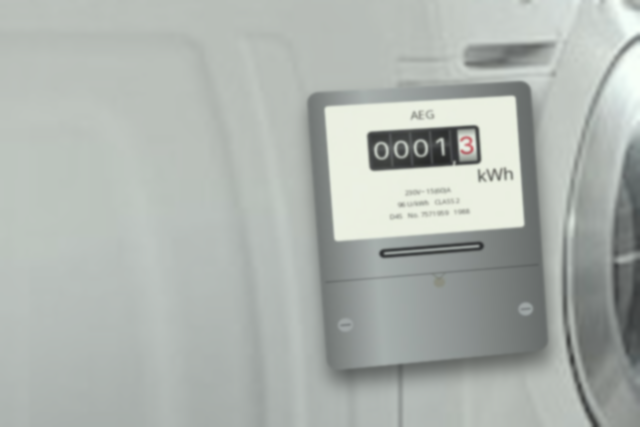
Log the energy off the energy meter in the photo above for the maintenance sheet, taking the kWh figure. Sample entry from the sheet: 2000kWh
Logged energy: 1.3kWh
